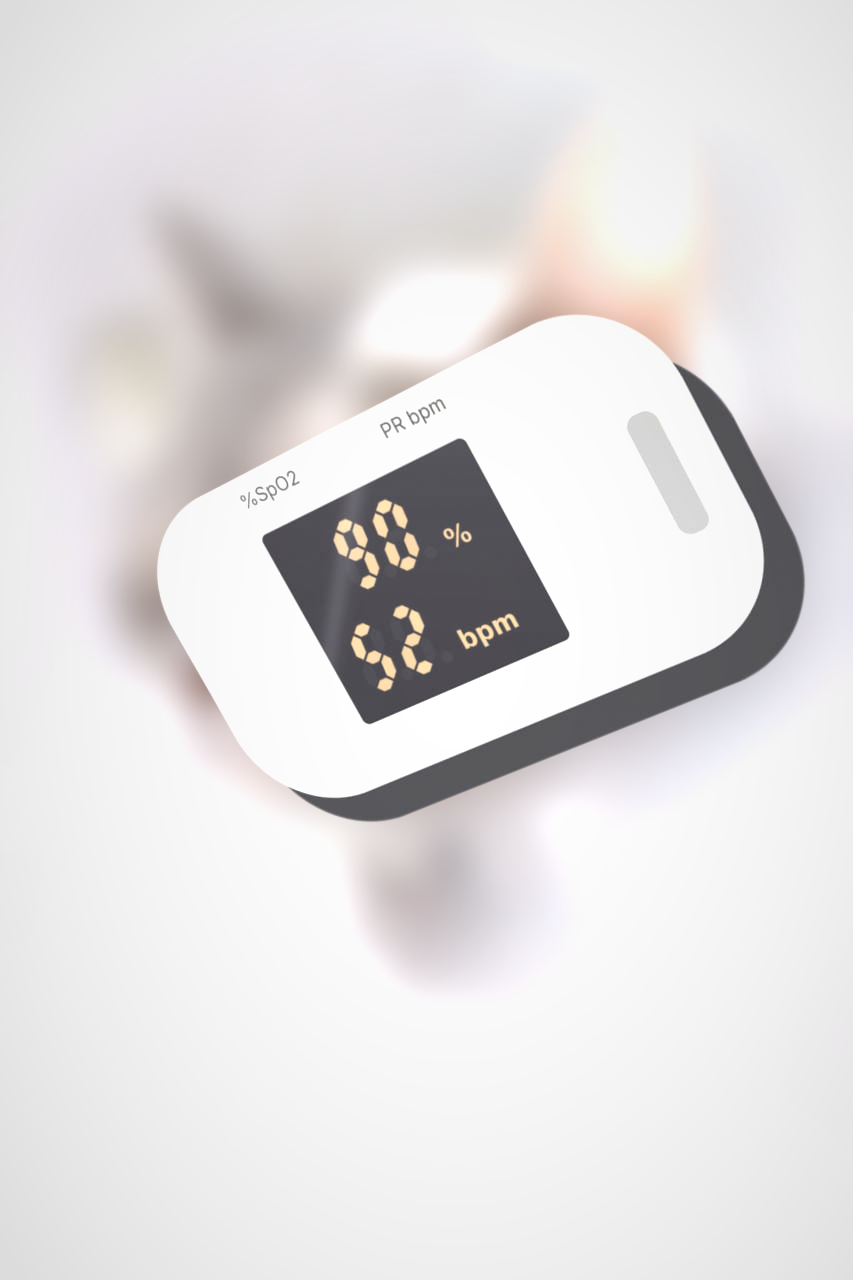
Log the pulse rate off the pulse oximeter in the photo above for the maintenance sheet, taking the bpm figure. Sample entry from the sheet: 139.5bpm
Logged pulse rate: 52bpm
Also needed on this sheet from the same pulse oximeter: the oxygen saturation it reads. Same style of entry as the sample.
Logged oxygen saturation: 90%
